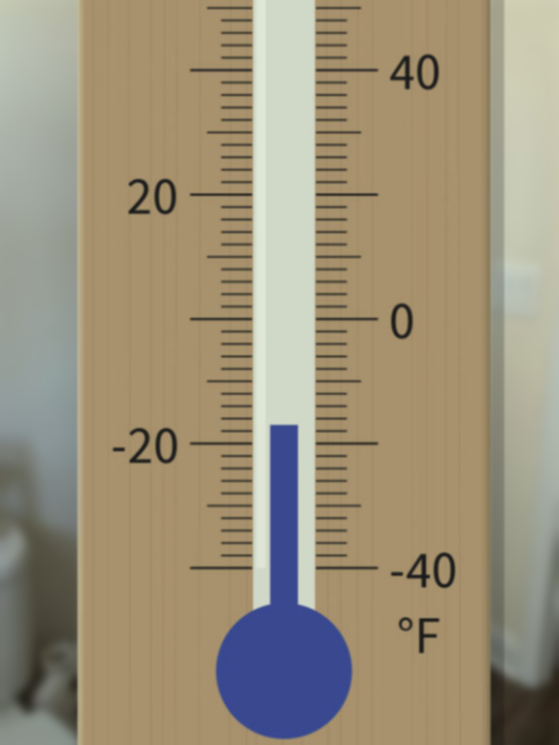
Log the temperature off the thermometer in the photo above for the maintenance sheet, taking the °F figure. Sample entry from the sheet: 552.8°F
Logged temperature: -17°F
